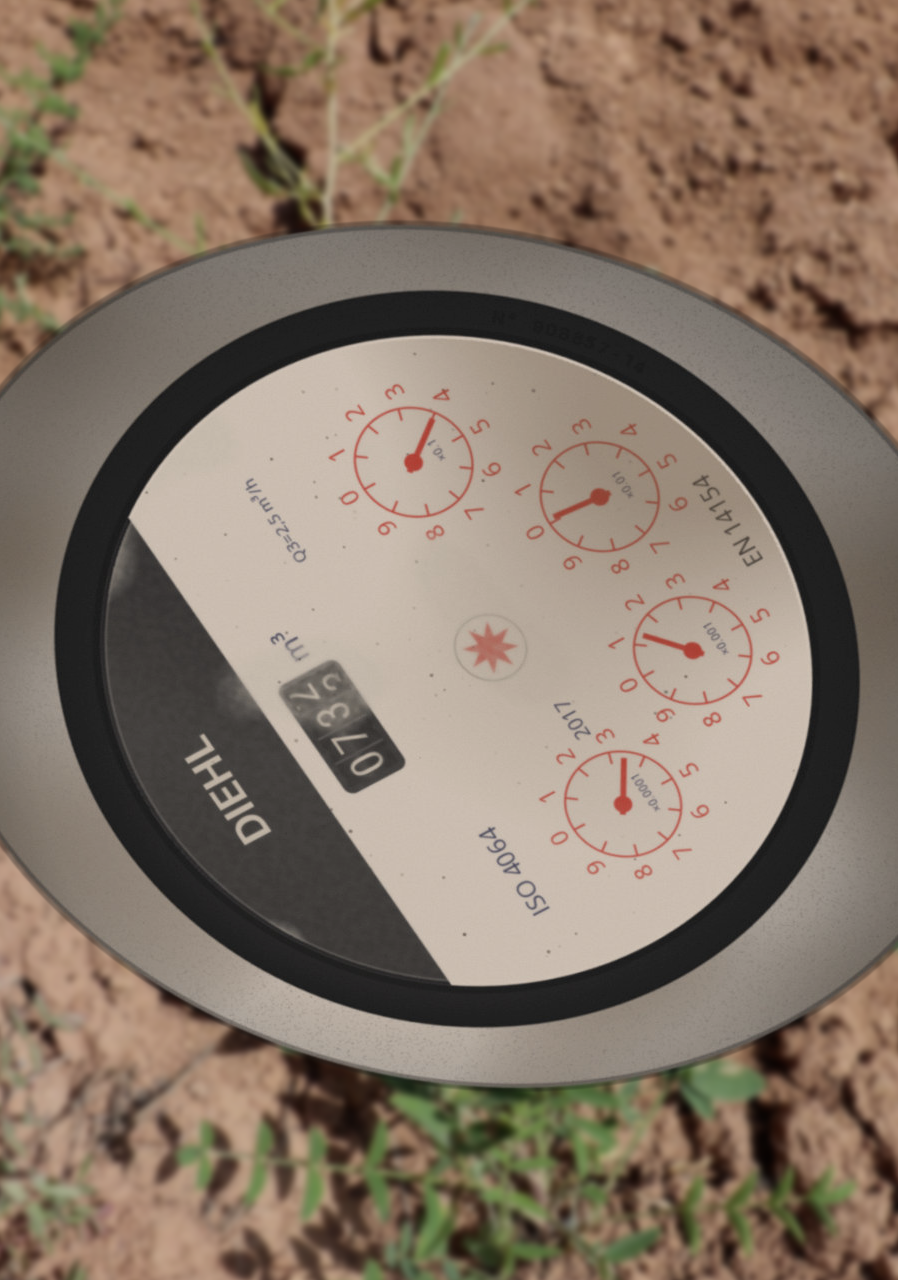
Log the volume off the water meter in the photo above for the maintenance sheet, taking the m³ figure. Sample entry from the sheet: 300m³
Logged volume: 732.4013m³
